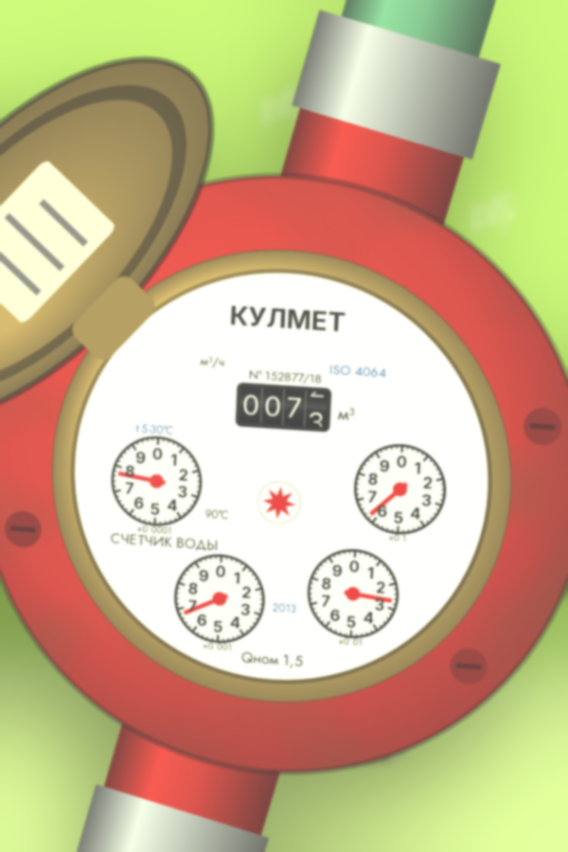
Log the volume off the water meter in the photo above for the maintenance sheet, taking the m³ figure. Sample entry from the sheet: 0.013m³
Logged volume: 72.6267m³
